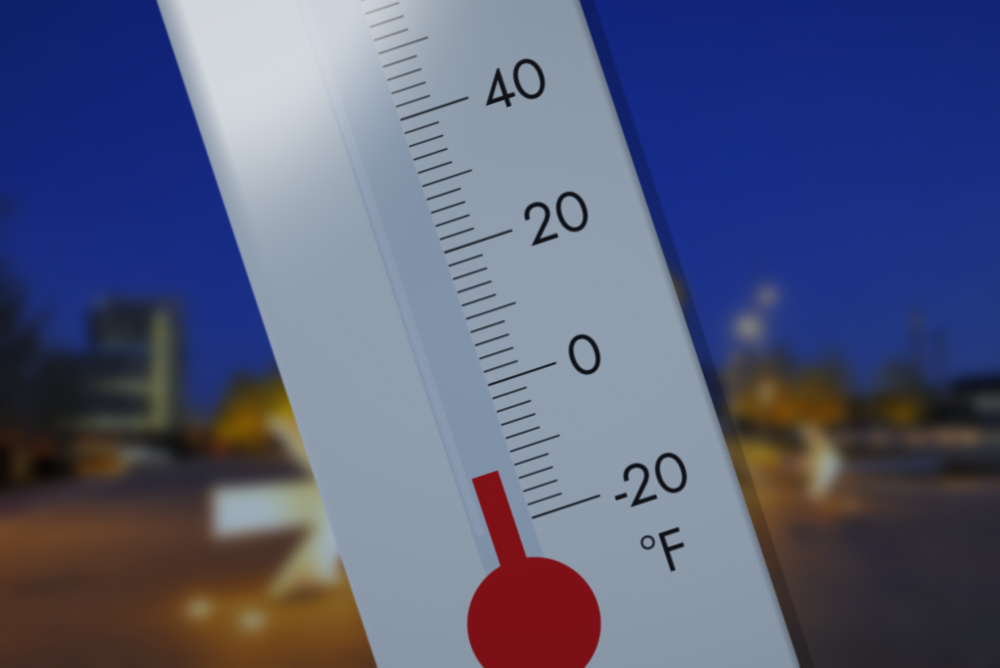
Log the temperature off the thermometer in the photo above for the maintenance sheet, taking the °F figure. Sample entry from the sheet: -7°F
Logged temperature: -12°F
